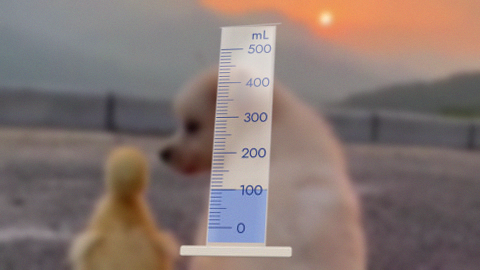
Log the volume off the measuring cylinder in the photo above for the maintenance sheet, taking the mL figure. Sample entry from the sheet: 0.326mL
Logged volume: 100mL
